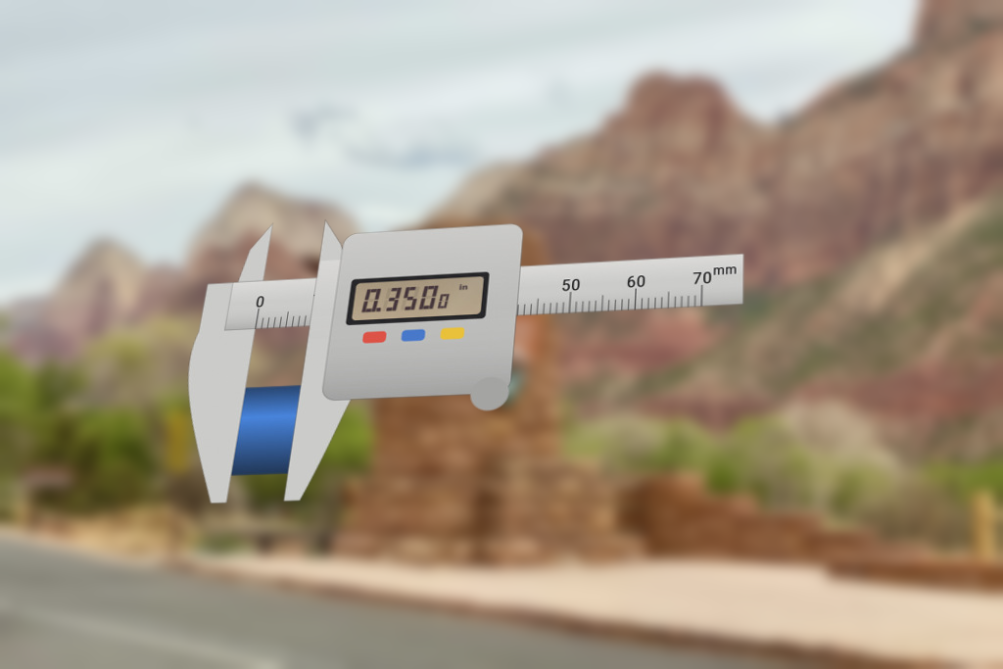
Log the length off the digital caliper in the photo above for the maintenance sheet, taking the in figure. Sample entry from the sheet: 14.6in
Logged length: 0.3500in
